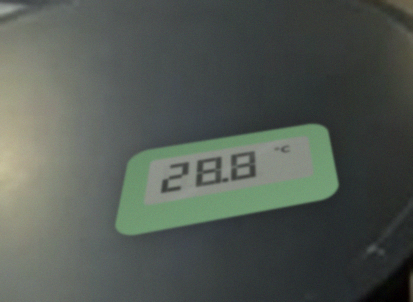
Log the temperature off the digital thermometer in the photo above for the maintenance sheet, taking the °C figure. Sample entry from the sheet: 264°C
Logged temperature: 28.8°C
